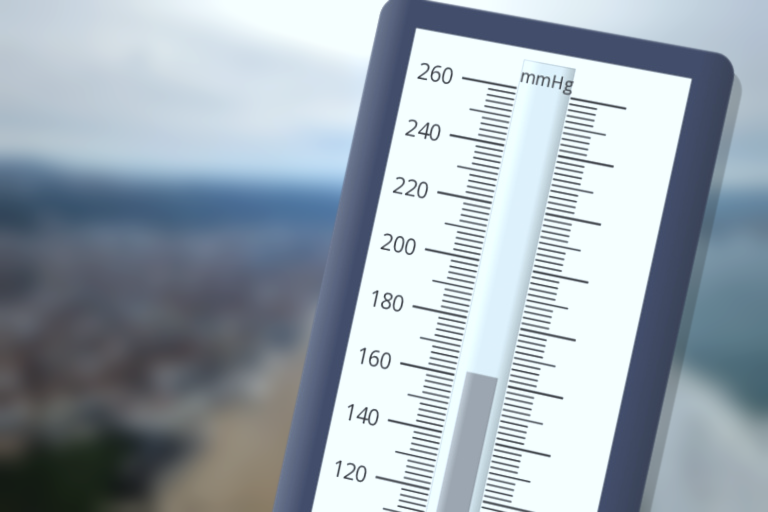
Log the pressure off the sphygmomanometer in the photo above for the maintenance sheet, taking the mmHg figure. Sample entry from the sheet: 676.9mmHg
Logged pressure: 162mmHg
